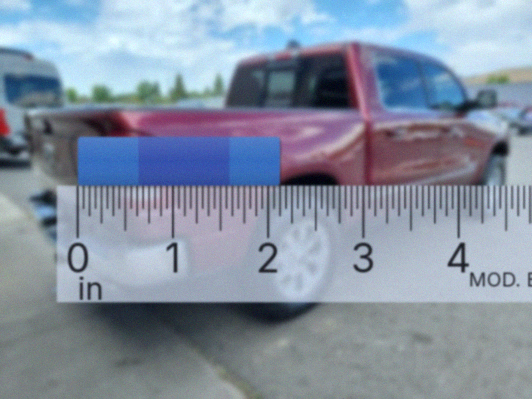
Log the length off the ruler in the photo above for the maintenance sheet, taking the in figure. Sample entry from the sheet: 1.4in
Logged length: 2.125in
